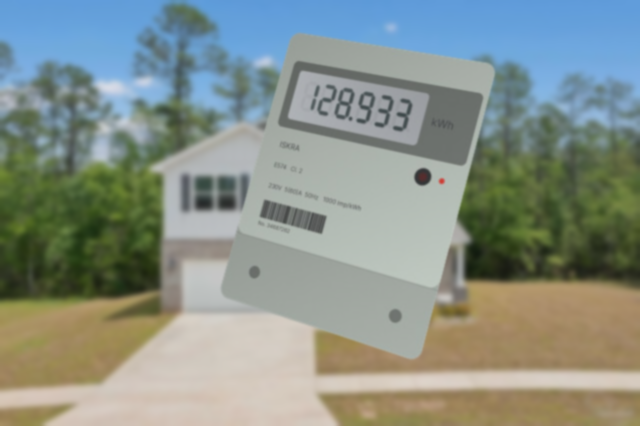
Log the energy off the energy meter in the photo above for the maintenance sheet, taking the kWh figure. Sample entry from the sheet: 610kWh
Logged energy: 128.933kWh
